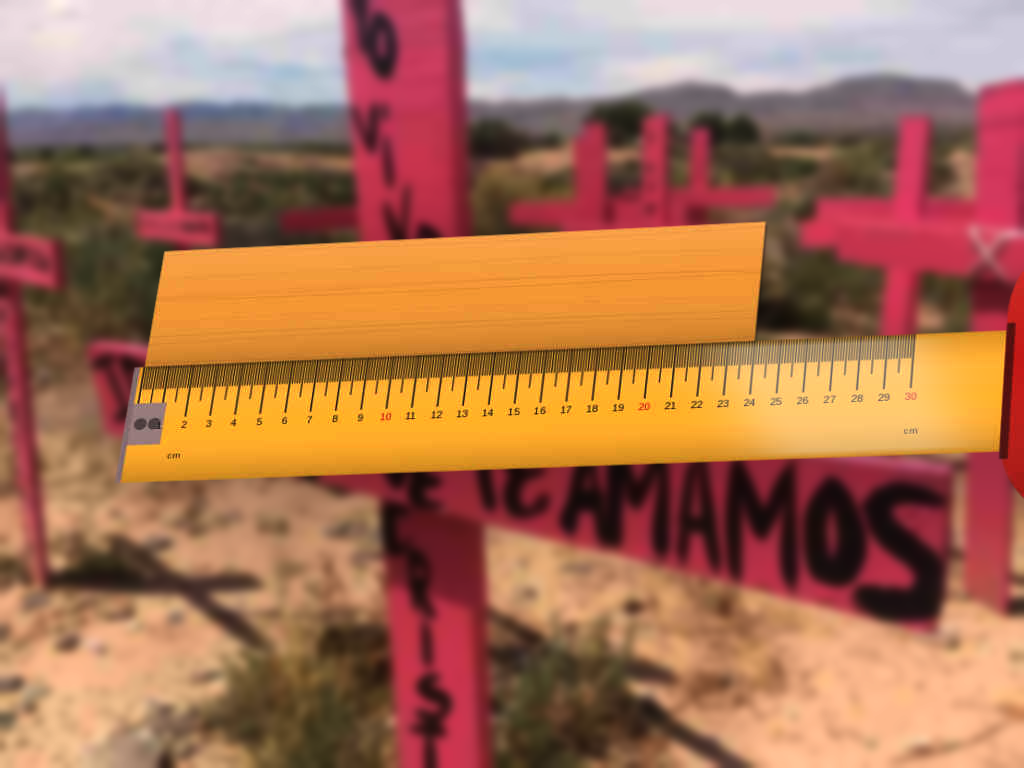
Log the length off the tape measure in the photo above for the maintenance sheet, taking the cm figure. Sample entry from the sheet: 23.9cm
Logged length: 24cm
